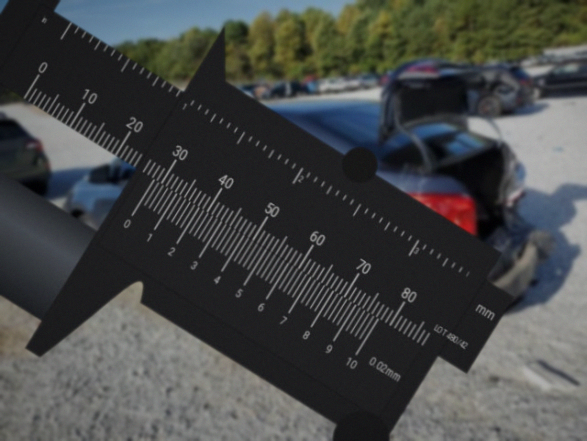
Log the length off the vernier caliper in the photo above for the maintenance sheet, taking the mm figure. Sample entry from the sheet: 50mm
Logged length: 28.5mm
